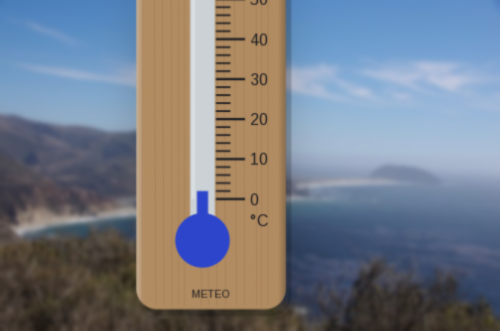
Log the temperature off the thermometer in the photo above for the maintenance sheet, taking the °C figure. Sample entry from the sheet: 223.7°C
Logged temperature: 2°C
